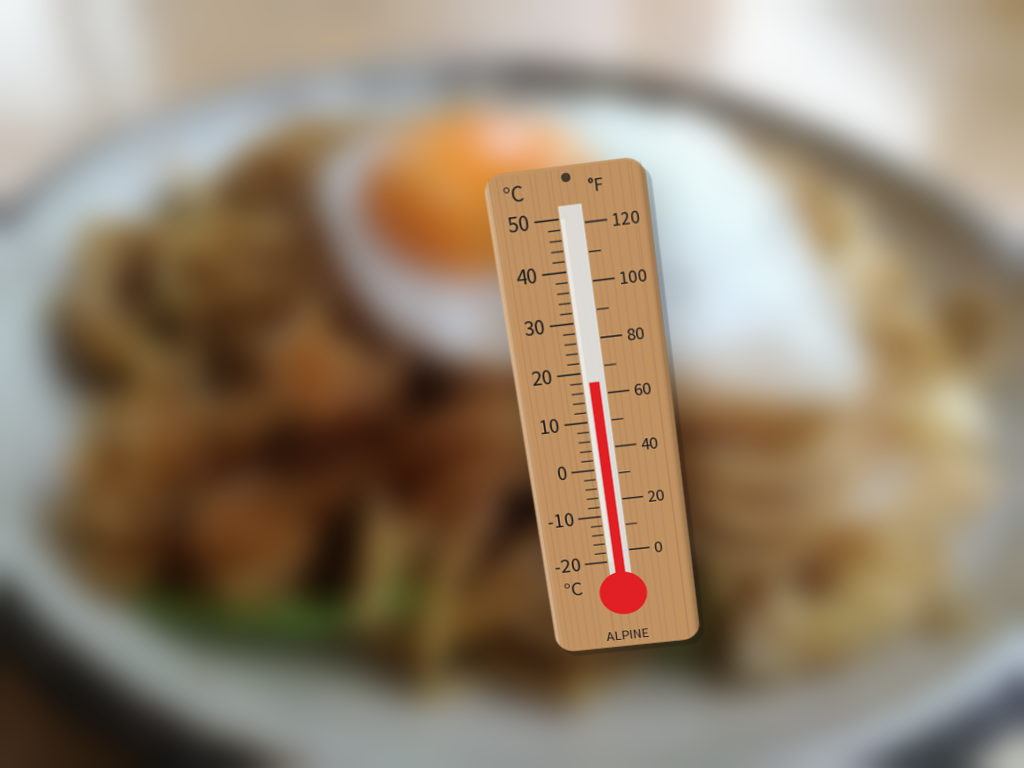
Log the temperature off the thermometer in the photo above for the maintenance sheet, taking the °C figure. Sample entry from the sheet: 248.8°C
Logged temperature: 18°C
